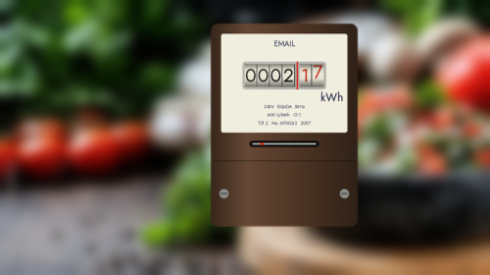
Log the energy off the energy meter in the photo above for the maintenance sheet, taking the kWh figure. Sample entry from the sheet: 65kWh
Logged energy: 2.17kWh
